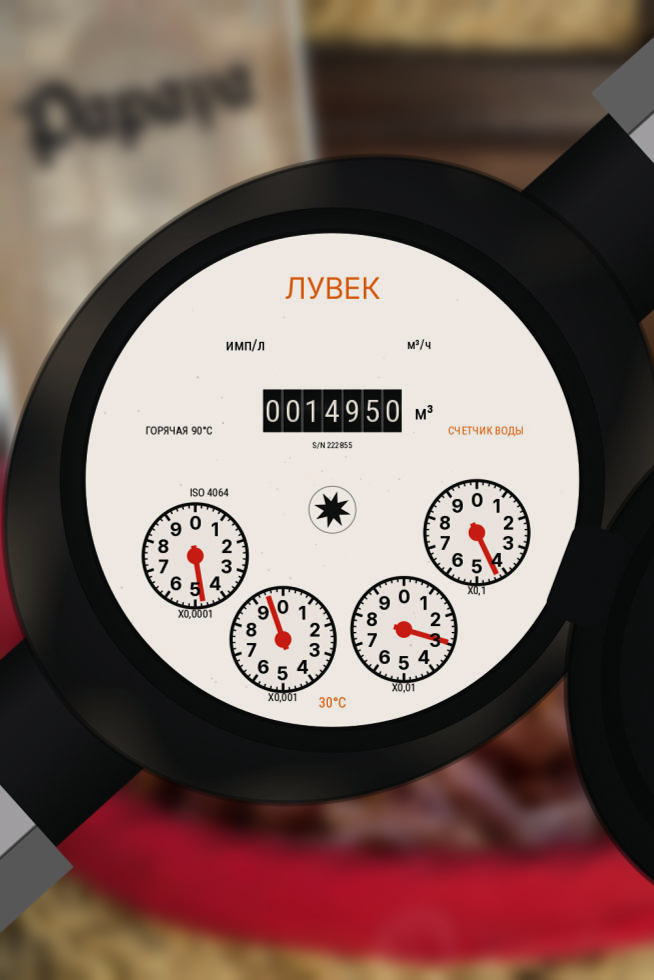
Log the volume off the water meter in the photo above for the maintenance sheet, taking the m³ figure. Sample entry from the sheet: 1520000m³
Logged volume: 14950.4294m³
